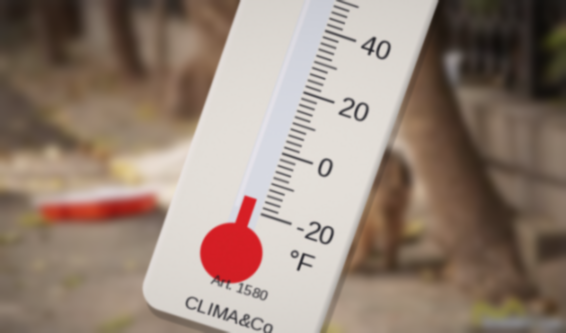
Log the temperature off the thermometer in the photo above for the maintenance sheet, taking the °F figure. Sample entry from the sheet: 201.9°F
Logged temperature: -16°F
